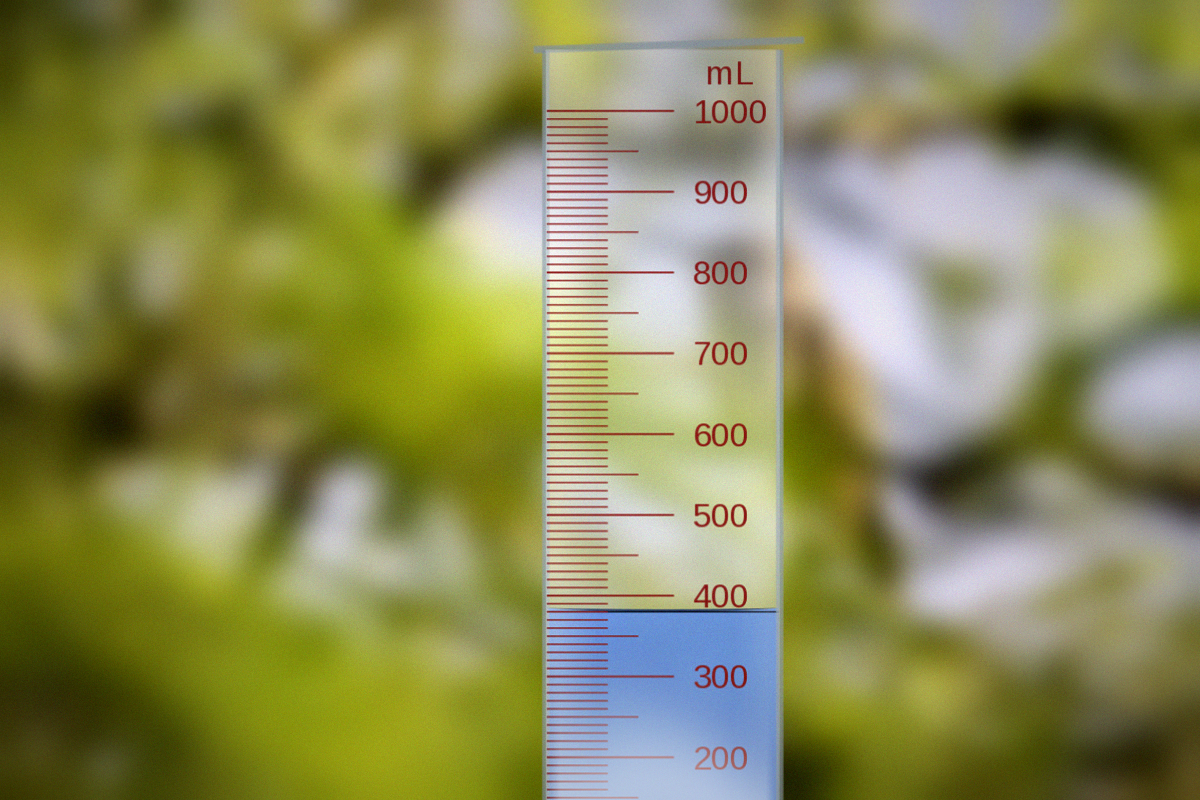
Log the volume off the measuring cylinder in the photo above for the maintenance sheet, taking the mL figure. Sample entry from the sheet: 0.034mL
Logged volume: 380mL
